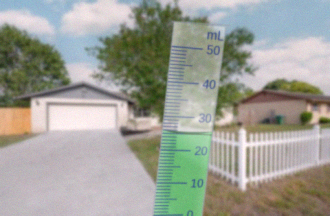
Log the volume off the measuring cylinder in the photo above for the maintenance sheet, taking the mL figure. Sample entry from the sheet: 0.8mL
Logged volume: 25mL
